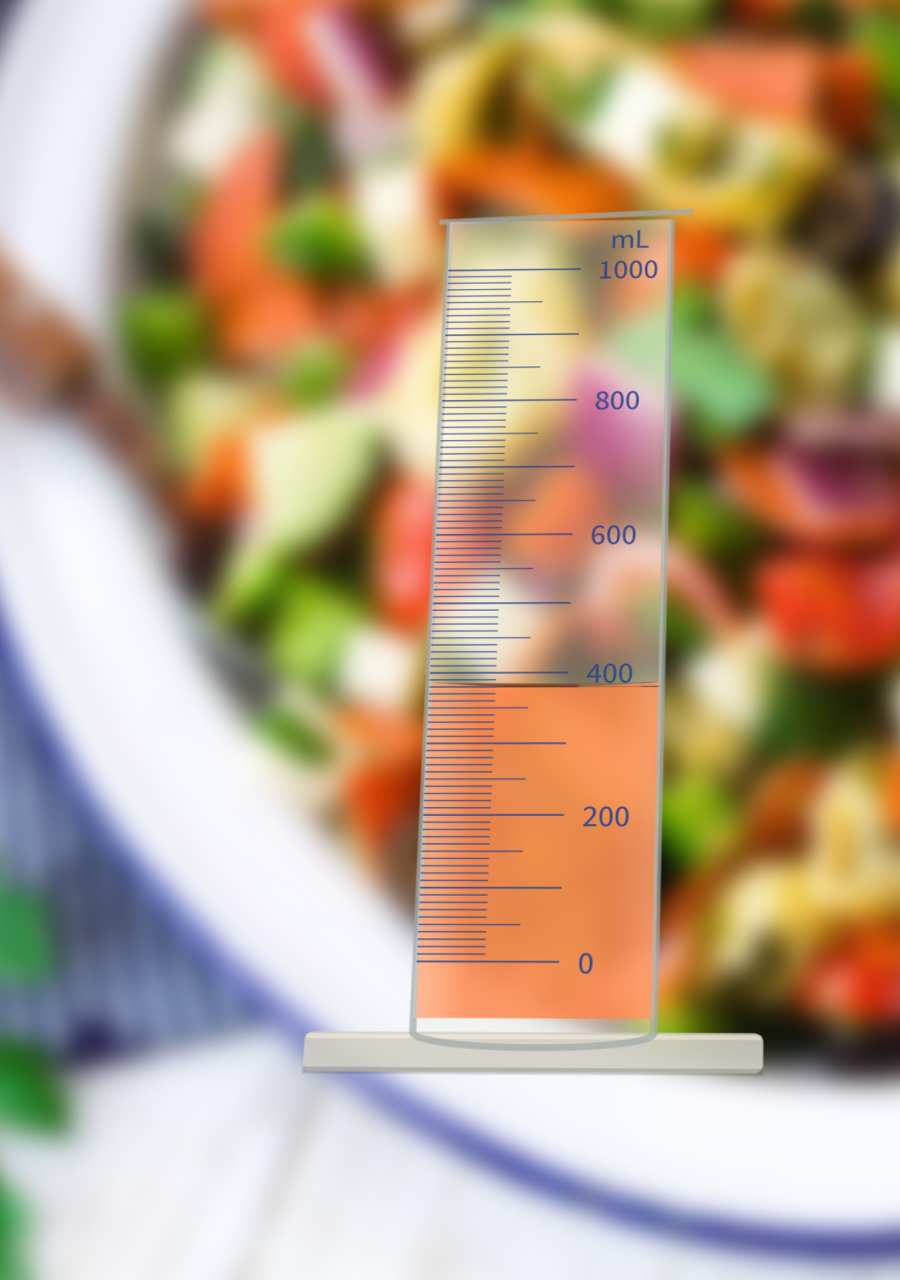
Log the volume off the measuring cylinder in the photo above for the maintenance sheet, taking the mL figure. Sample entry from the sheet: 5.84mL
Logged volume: 380mL
